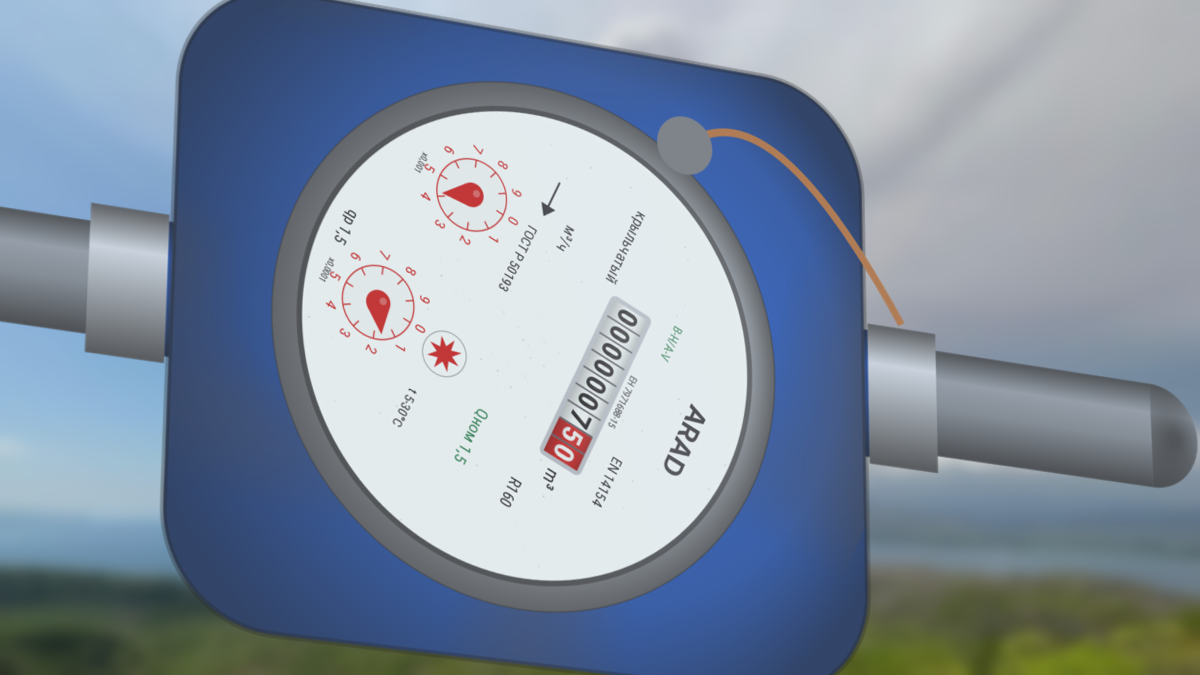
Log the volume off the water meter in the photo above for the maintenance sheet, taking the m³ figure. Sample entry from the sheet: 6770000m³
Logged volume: 7.5041m³
